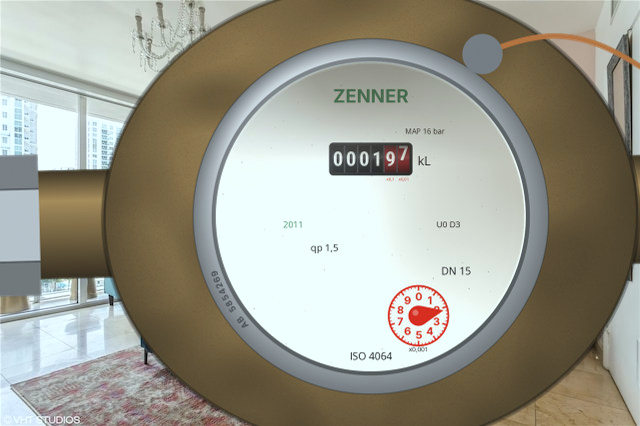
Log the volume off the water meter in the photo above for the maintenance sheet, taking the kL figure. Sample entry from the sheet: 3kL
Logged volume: 1.972kL
